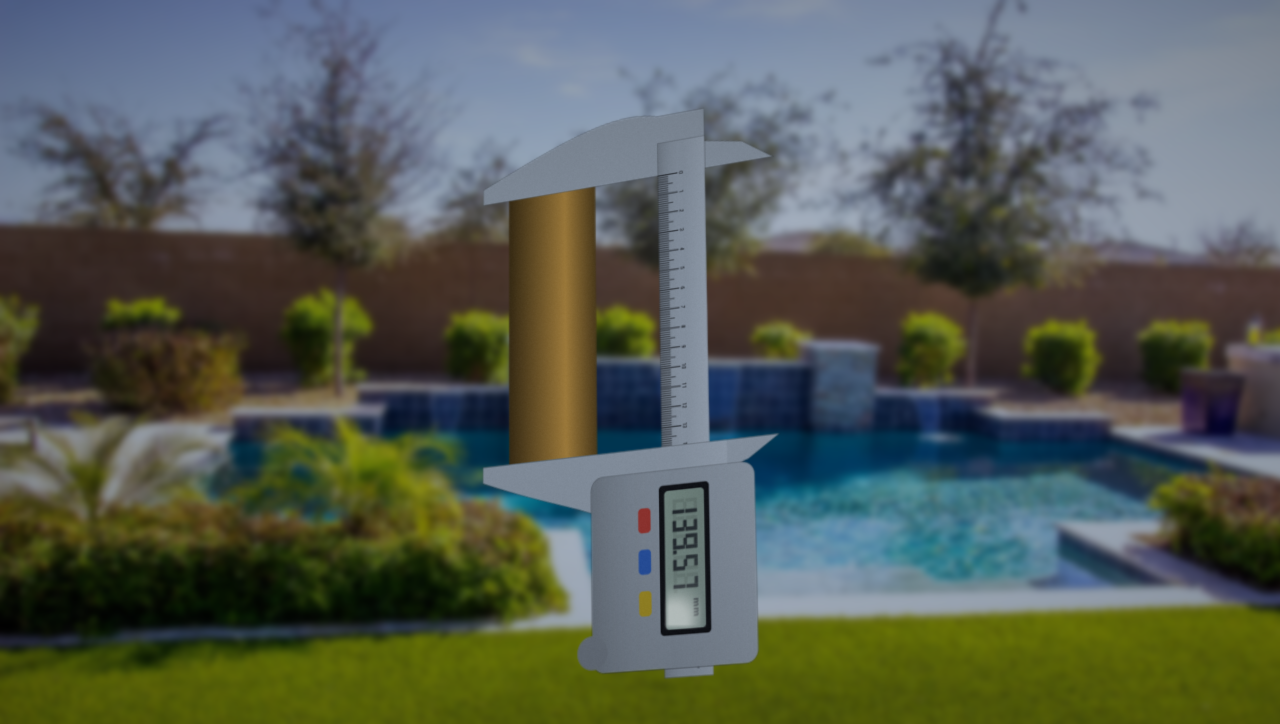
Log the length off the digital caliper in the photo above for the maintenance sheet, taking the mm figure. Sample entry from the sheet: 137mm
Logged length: 139.57mm
